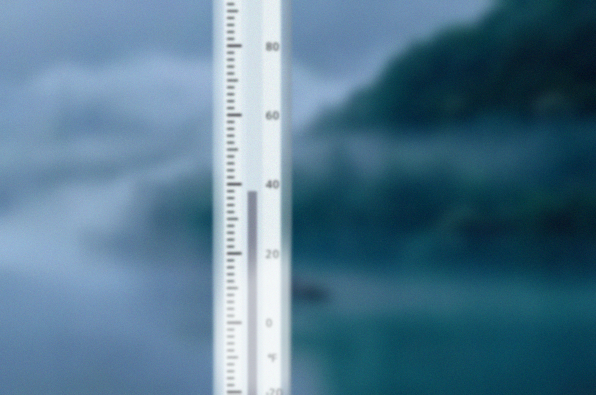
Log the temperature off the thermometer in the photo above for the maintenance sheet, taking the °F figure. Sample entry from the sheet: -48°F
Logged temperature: 38°F
